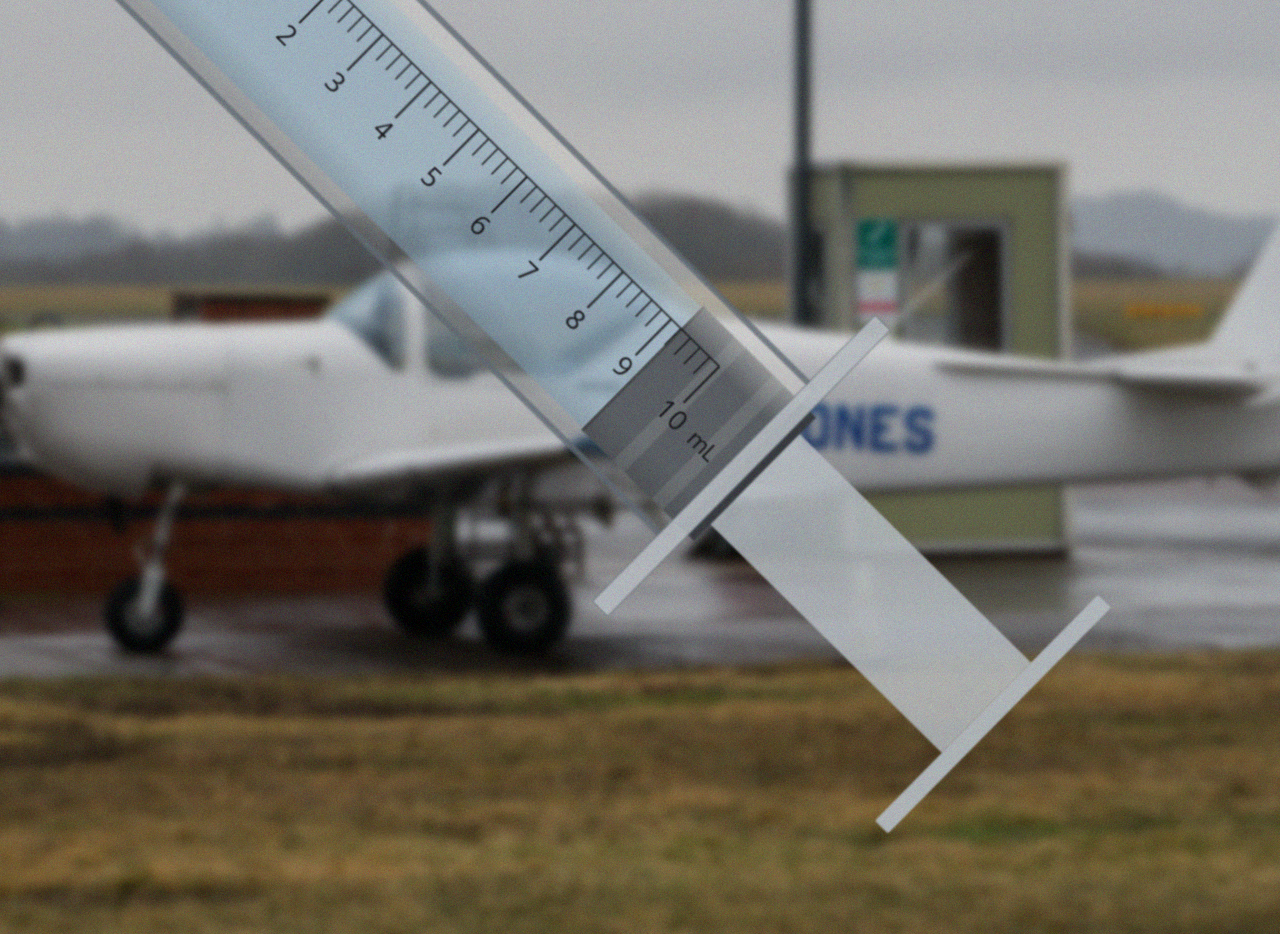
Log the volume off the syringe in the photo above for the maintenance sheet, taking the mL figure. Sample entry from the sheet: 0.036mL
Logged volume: 9.2mL
